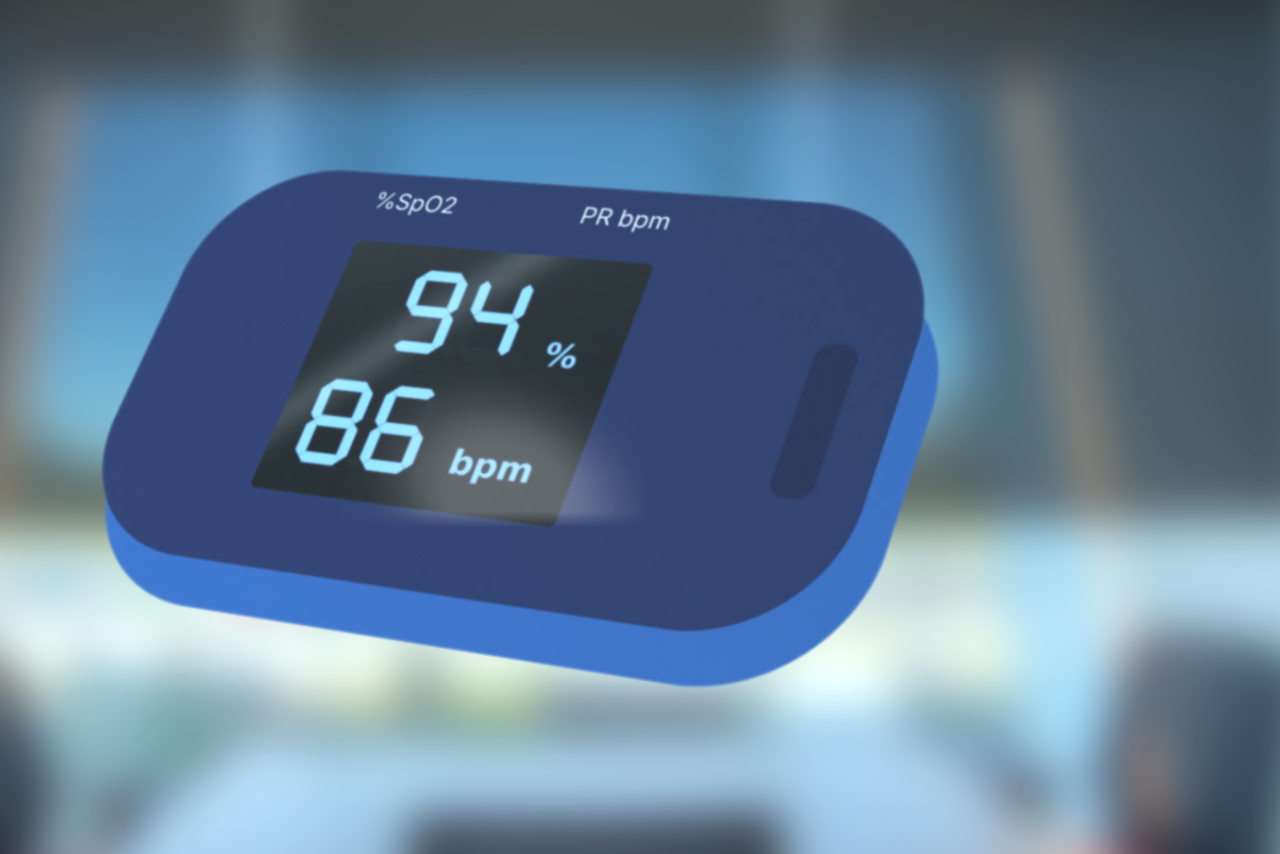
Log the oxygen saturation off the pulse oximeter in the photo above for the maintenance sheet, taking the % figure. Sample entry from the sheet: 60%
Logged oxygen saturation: 94%
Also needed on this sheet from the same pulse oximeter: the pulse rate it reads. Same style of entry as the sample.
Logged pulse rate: 86bpm
